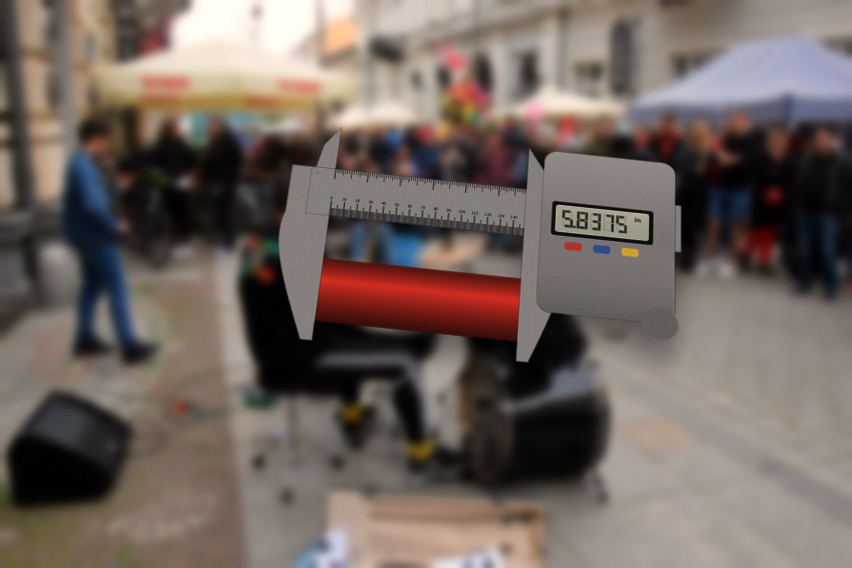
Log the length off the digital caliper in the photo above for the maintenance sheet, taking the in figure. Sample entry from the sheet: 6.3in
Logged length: 5.8375in
